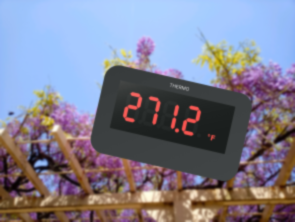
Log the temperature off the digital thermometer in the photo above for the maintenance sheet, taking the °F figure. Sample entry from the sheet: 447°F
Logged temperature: 271.2°F
